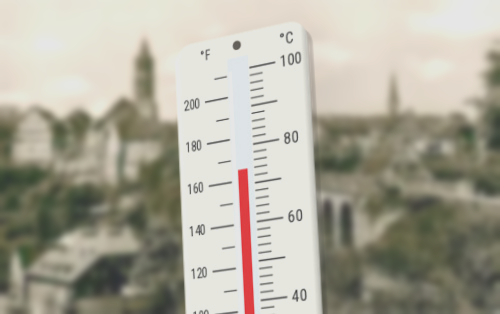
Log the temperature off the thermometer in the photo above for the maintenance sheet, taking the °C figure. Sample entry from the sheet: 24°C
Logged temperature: 74°C
